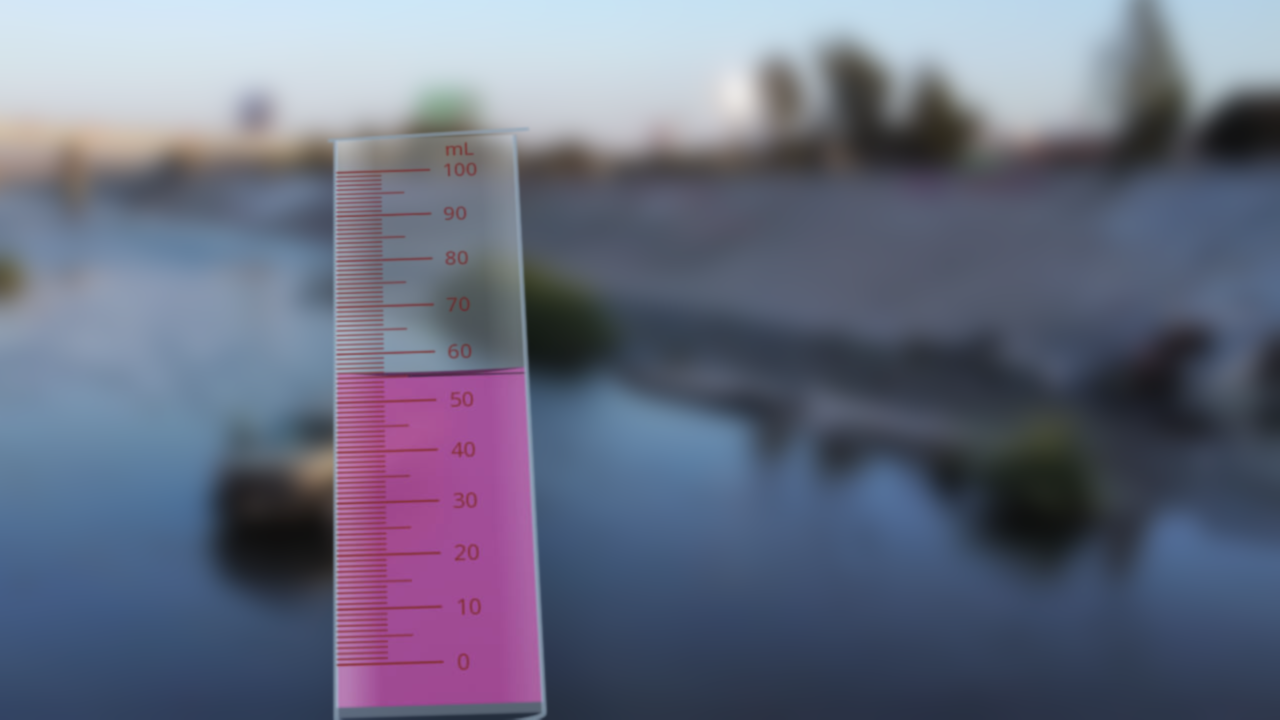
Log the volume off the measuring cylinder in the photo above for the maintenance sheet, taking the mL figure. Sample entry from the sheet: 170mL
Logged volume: 55mL
